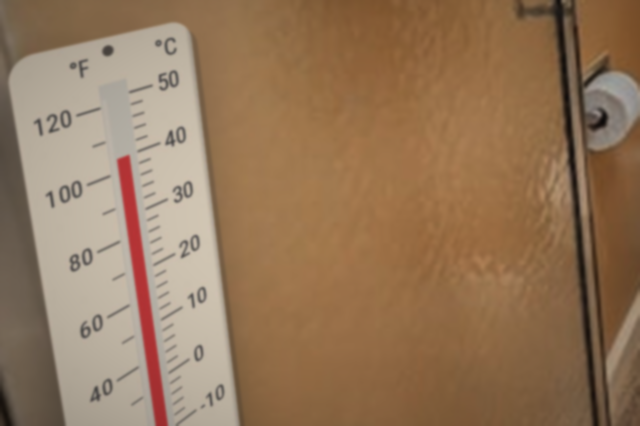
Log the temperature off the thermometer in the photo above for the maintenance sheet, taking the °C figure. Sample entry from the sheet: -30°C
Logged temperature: 40°C
